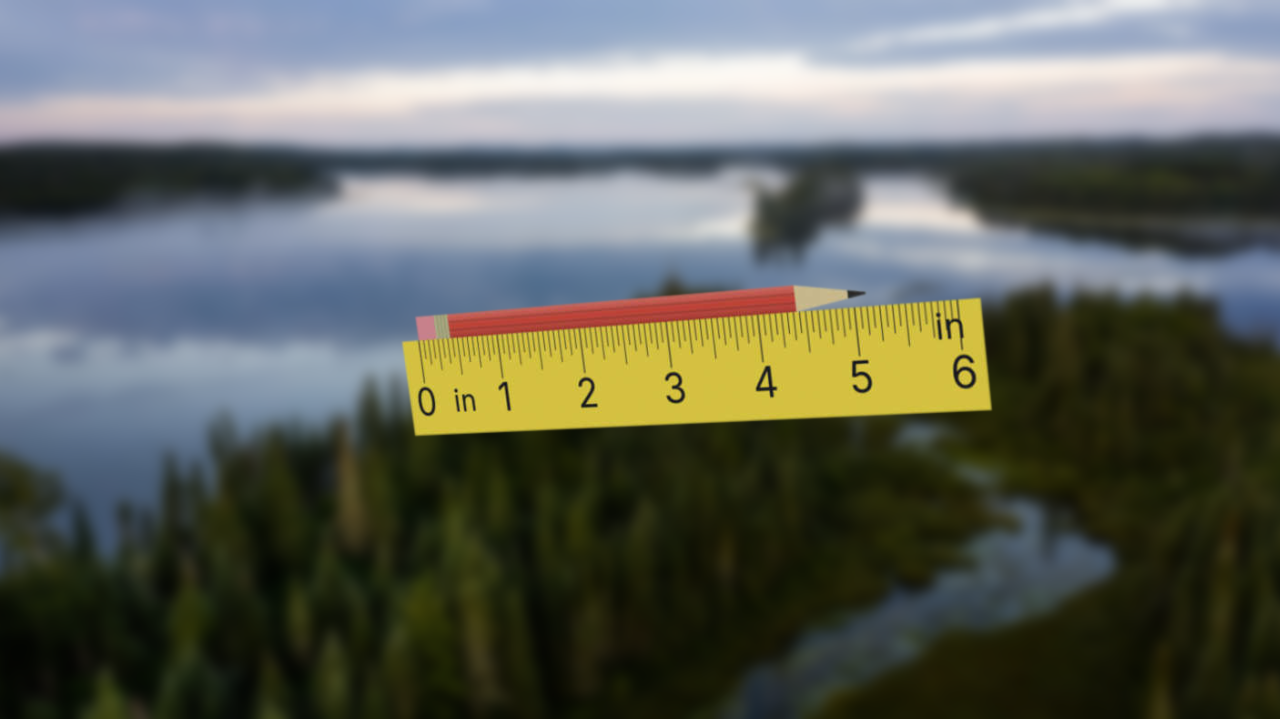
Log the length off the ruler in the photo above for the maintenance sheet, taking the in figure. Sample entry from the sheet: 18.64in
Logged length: 5.125in
